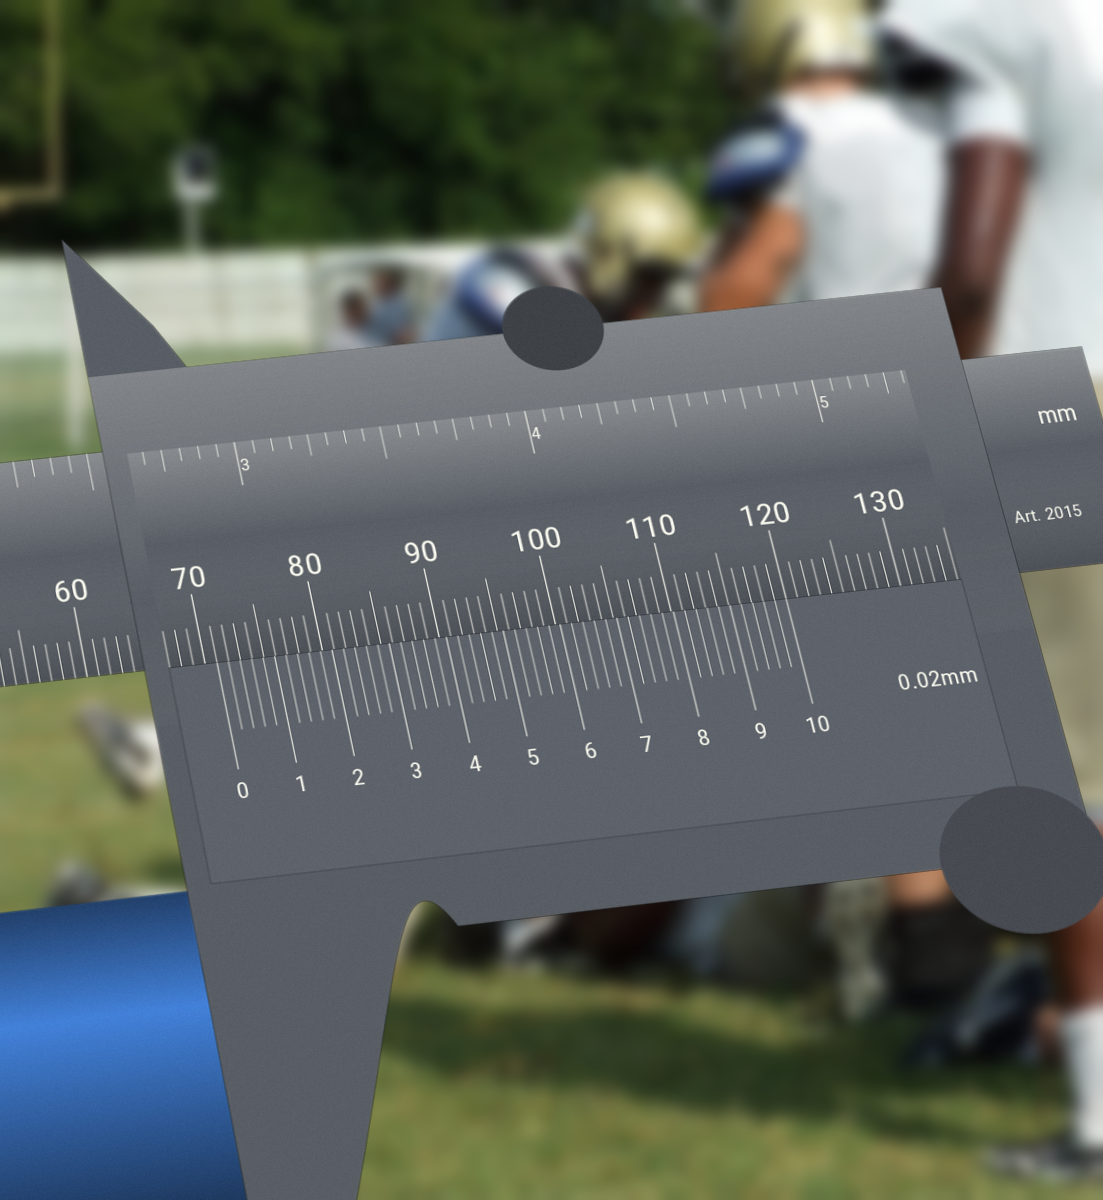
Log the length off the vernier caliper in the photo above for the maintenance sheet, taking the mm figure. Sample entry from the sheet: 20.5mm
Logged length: 71.0mm
